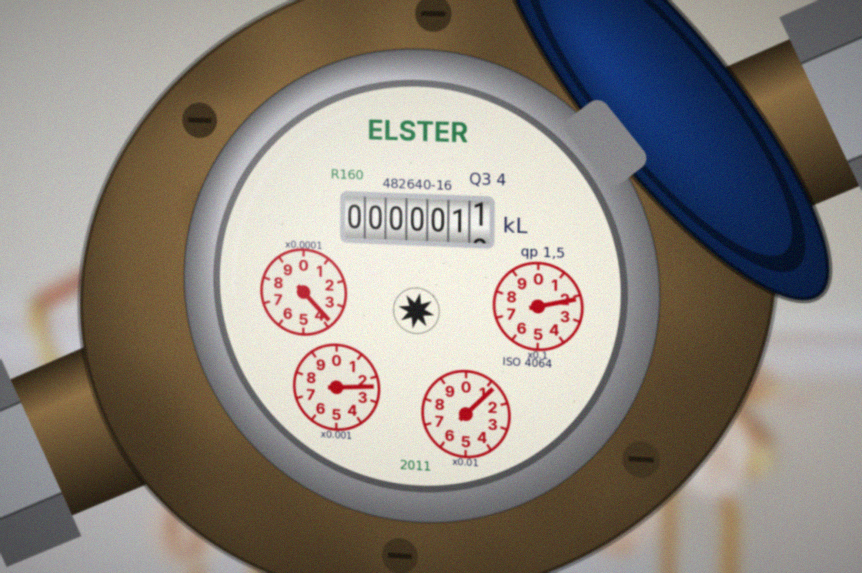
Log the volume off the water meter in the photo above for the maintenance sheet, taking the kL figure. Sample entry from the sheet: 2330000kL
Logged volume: 11.2123kL
